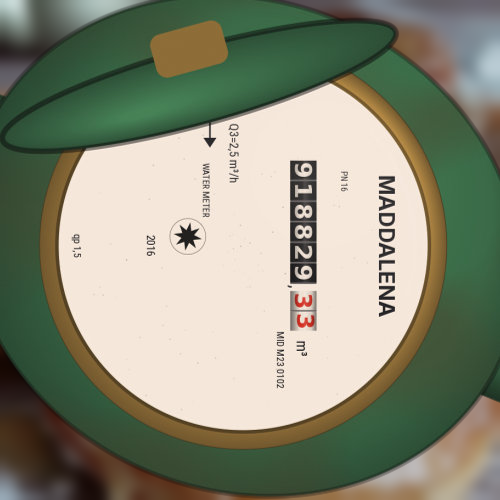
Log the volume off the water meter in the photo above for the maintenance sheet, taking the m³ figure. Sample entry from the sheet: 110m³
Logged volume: 918829.33m³
